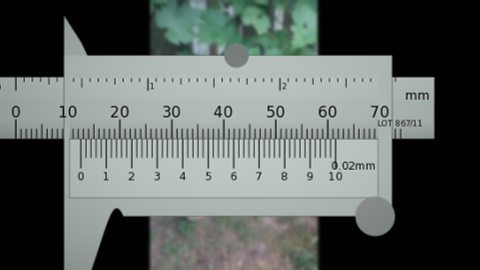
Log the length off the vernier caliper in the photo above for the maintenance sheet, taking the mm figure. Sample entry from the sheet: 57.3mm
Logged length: 12.5mm
